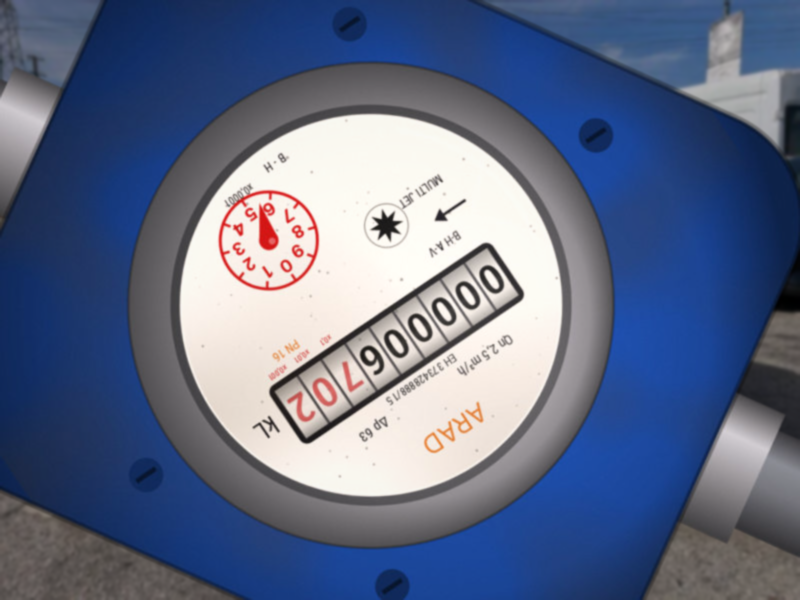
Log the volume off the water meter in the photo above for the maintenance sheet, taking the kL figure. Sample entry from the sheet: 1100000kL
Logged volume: 6.7025kL
